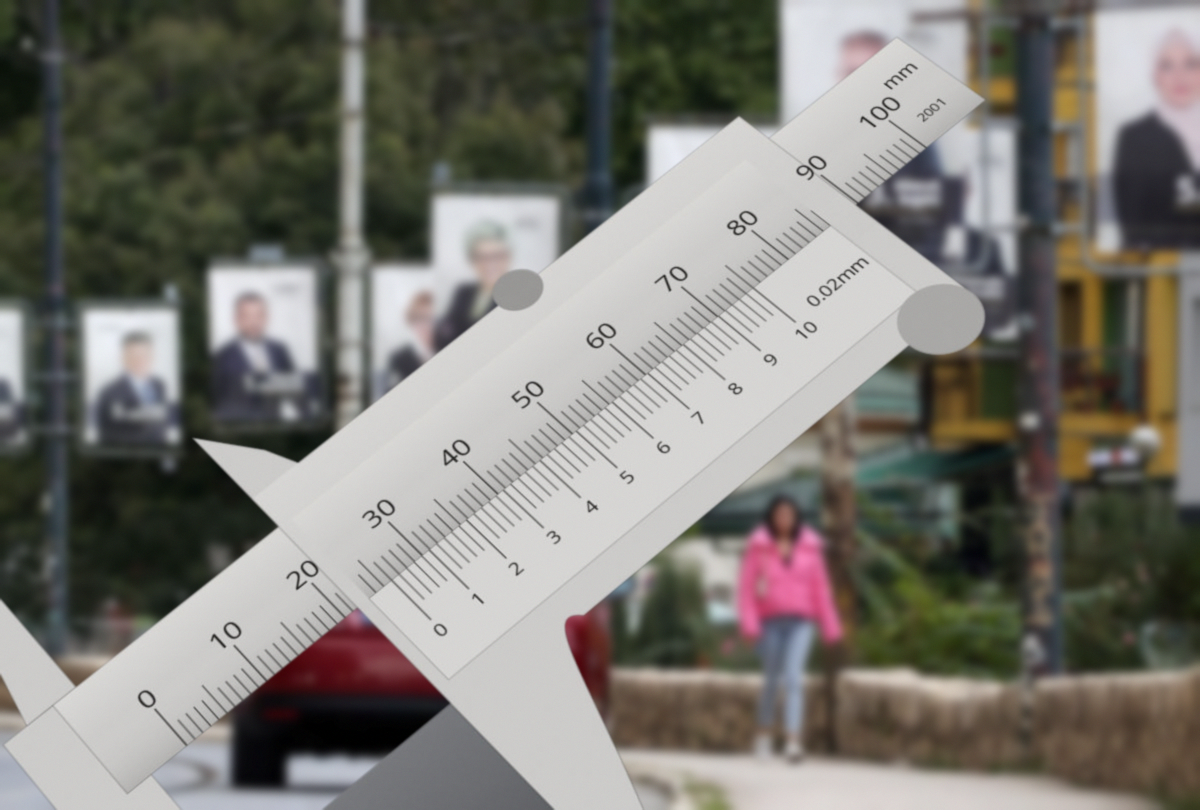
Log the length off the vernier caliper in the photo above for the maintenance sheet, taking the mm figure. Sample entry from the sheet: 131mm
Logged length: 26.0mm
